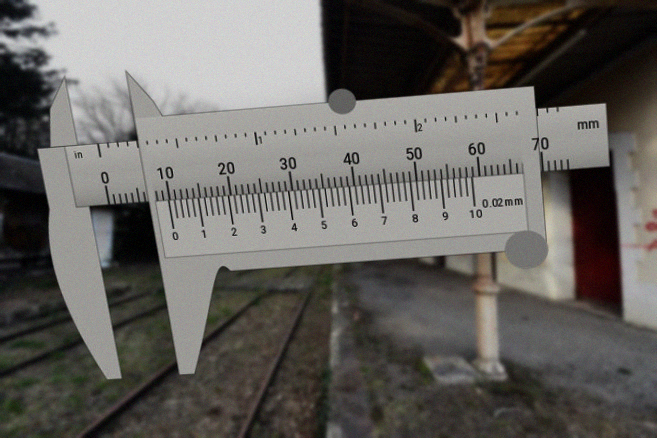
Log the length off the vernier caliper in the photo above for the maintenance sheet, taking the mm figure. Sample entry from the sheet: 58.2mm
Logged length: 9.8mm
